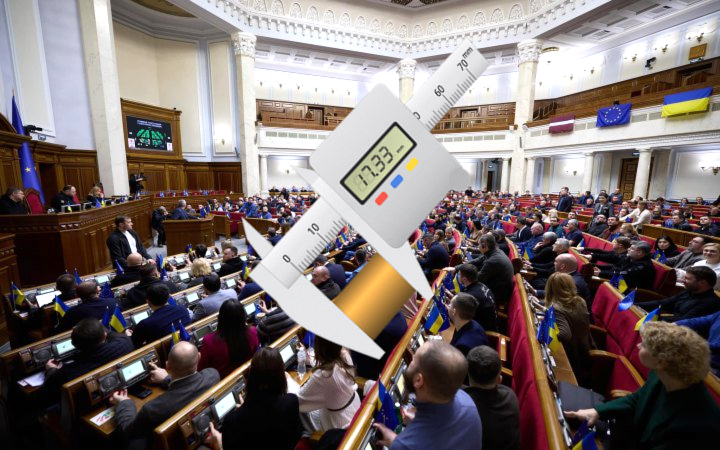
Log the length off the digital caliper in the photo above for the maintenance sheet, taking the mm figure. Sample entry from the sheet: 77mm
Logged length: 17.33mm
